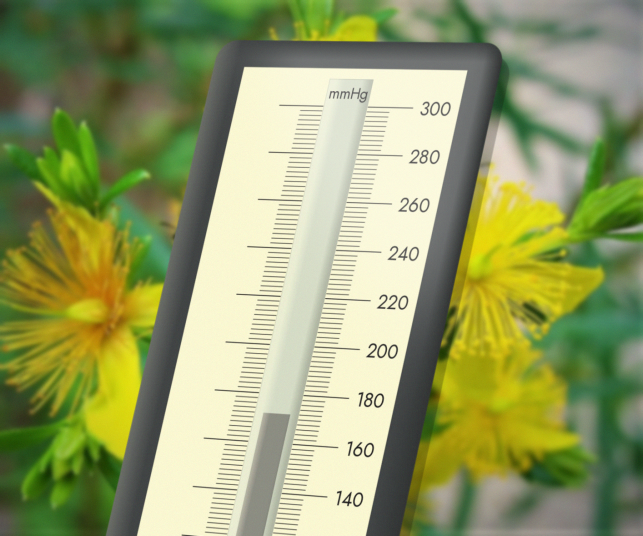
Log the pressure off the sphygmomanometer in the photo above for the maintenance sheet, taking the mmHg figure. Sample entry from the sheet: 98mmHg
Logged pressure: 172mmHg
